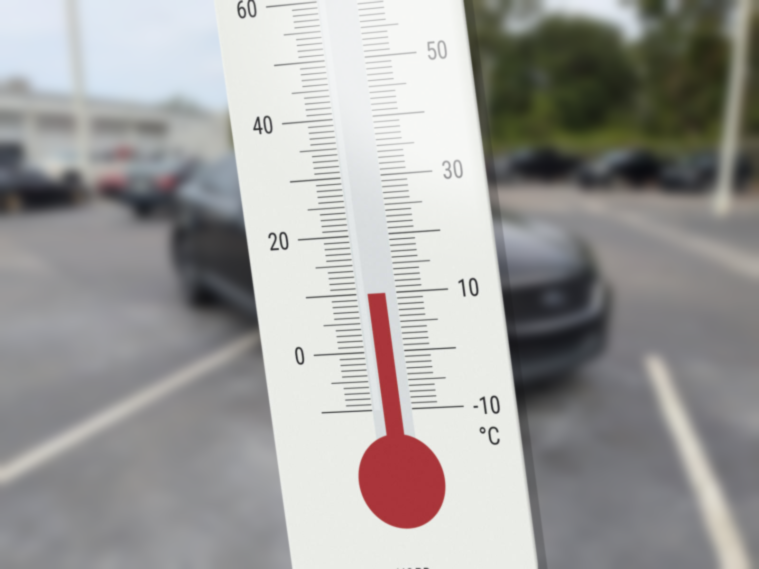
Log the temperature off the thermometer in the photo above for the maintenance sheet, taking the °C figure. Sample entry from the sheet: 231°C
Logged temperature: 10°C
